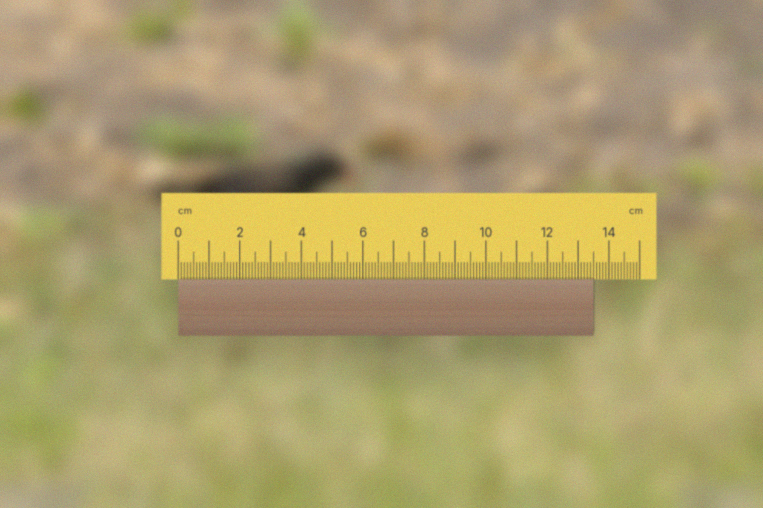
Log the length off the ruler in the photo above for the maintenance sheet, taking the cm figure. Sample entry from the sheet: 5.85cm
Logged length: 13.5cm
